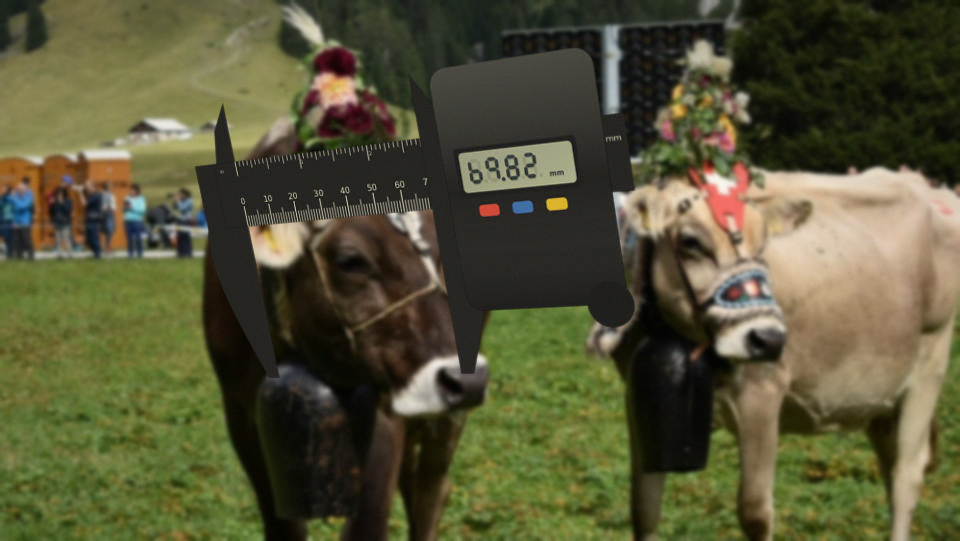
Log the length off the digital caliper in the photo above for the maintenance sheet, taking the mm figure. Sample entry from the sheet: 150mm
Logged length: 69.82mm
